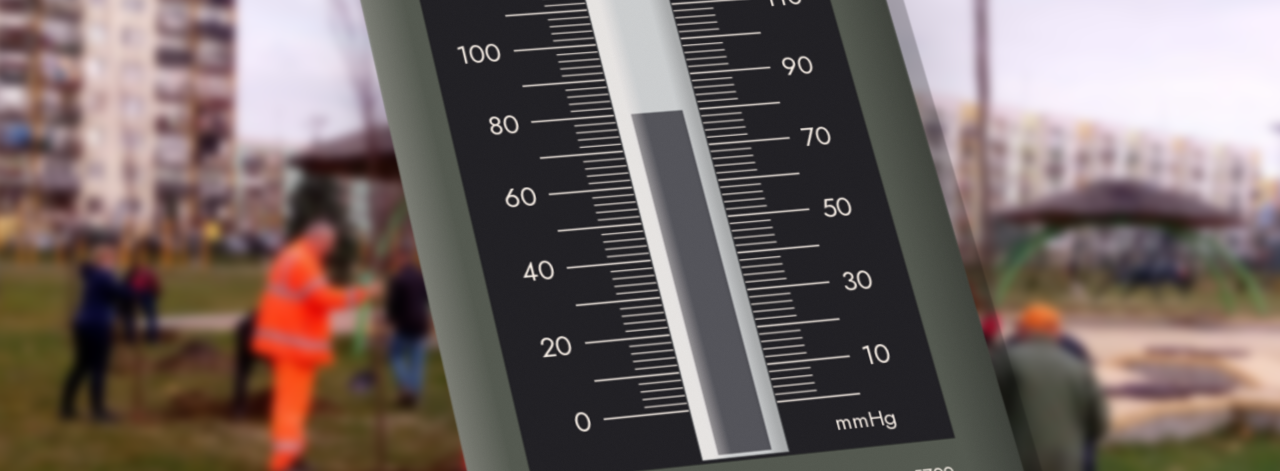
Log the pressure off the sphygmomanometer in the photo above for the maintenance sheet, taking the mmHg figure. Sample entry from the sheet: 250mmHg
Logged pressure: 80mmHg
